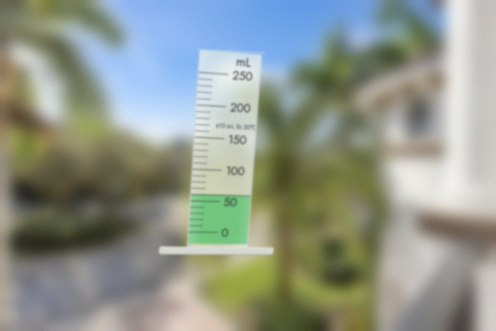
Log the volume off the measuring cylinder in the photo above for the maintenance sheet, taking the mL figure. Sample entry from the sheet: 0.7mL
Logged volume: 60mL
